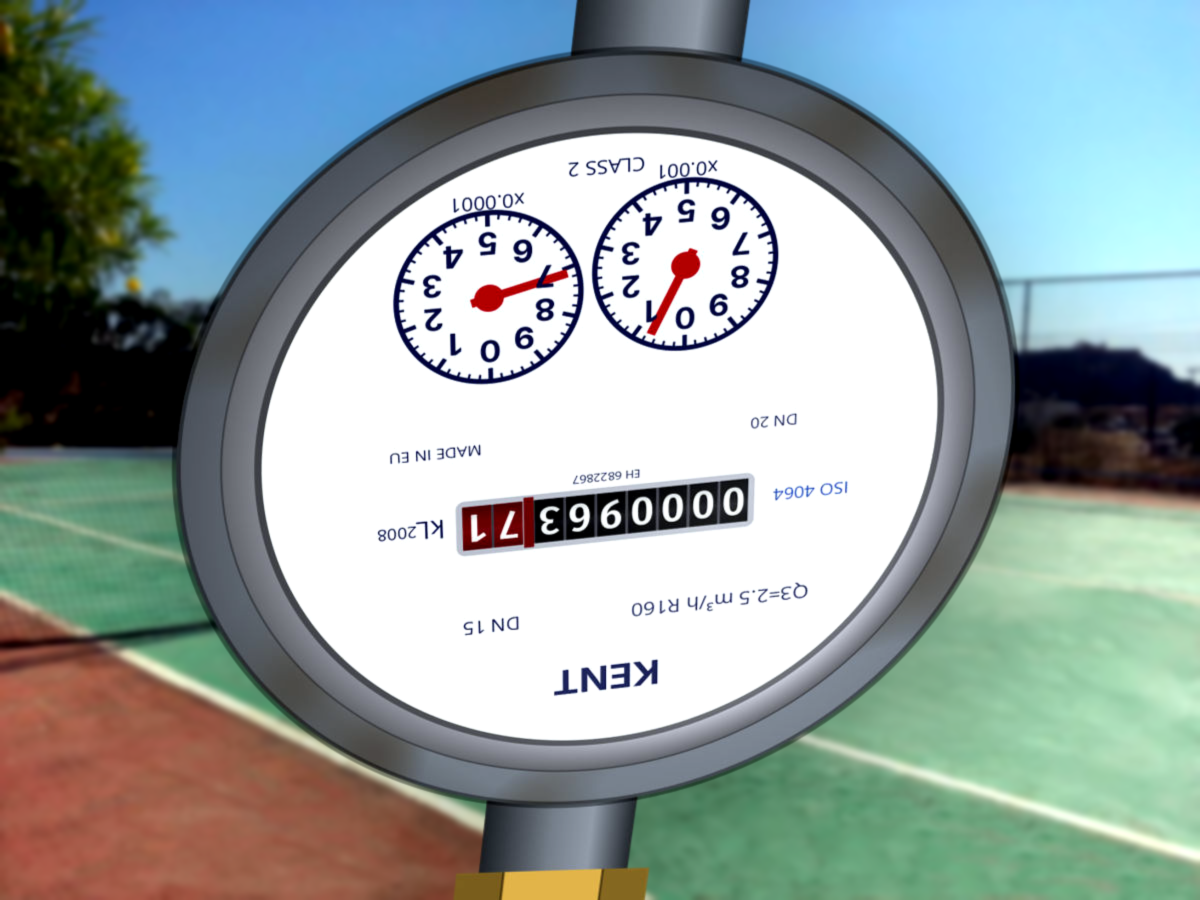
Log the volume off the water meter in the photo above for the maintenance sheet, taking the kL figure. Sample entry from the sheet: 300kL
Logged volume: 963.7107kL
